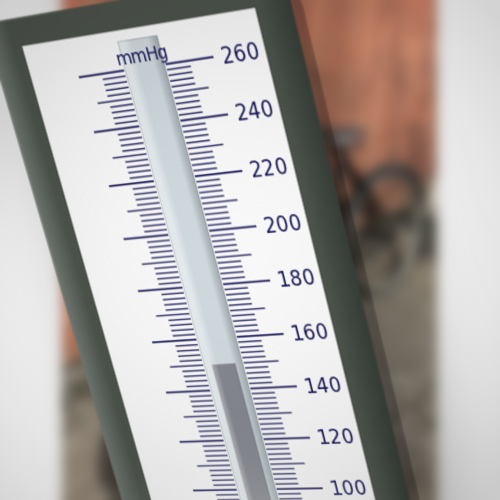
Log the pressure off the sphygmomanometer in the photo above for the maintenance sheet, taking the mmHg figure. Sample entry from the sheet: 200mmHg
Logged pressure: 150mmHg
